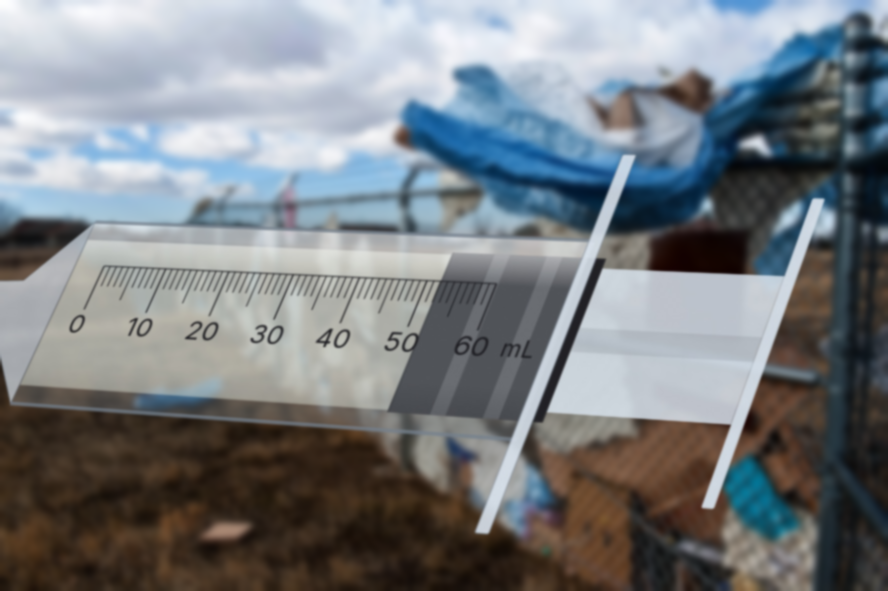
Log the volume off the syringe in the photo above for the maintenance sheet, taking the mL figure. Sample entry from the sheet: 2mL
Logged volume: 52mL
